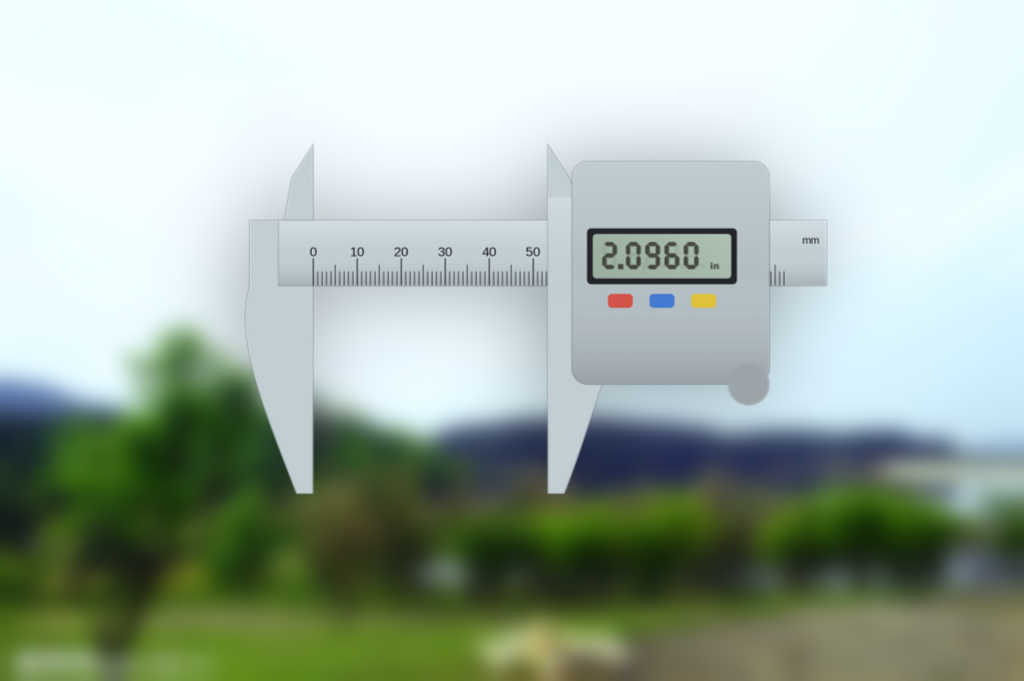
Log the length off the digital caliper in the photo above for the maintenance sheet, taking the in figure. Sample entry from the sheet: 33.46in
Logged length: 2.0960in
